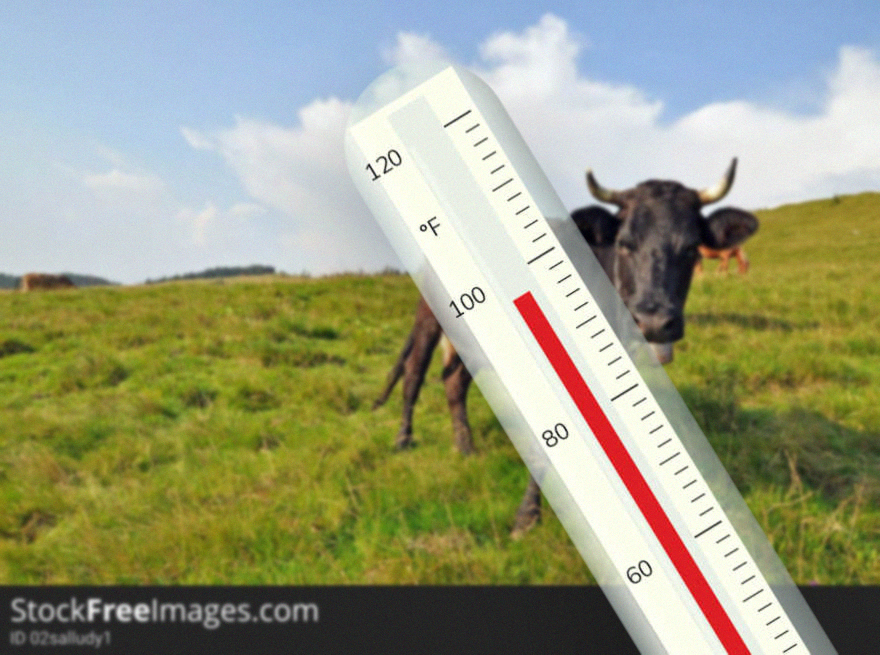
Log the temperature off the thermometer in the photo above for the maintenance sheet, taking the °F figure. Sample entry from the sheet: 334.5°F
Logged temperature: 97°F
